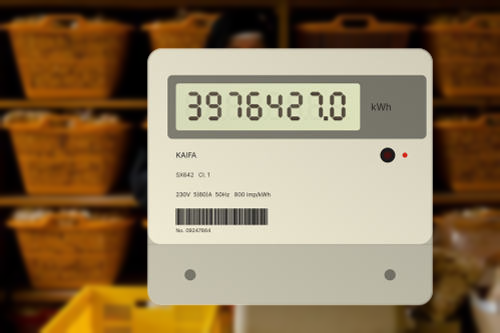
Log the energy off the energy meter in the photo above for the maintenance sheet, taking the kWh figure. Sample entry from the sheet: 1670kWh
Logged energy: 3976427.0kWh
